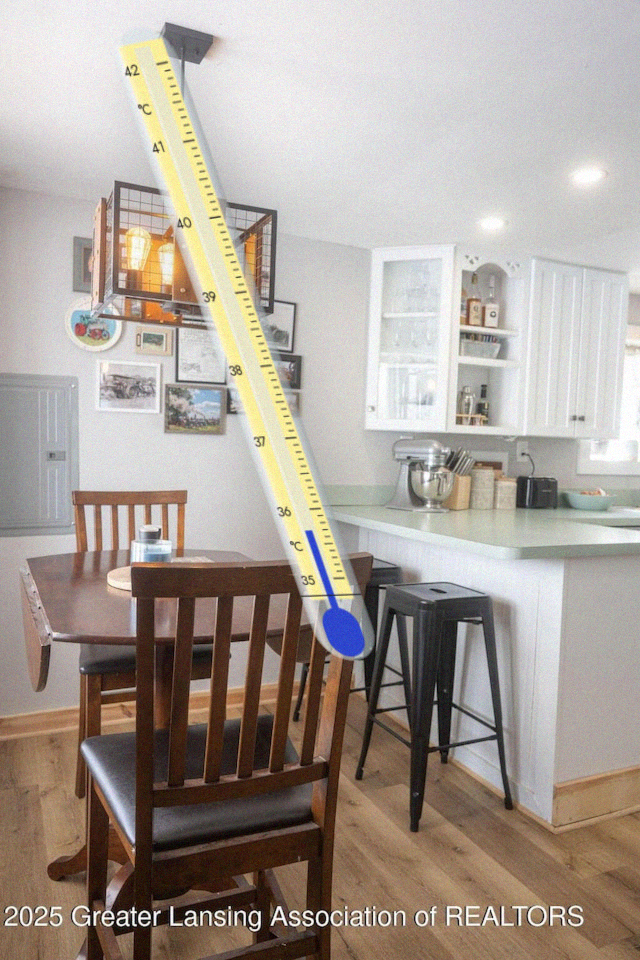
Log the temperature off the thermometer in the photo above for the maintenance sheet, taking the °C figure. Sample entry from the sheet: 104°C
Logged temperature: 35.7°C
